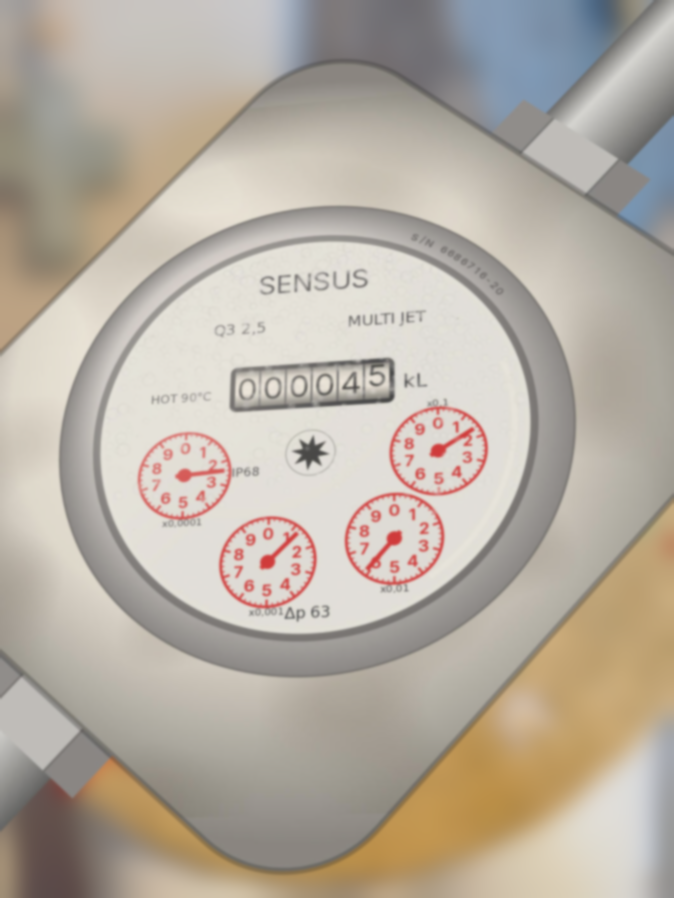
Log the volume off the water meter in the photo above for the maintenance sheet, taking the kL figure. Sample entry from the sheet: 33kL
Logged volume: 45.1612kL
